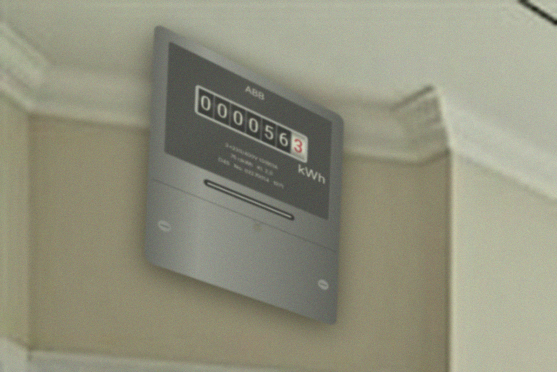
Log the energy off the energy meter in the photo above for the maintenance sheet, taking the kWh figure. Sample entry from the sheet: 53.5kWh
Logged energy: 56.3kWh
